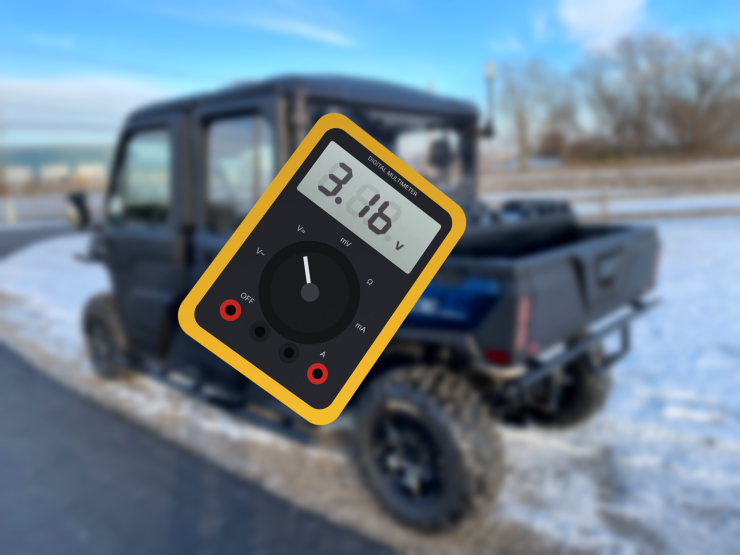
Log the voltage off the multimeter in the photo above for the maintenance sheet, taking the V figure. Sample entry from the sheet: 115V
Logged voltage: 3.16V
